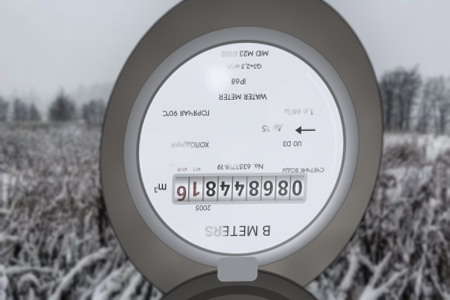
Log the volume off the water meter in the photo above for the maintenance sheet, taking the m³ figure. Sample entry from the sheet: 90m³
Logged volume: 868448.16m³
